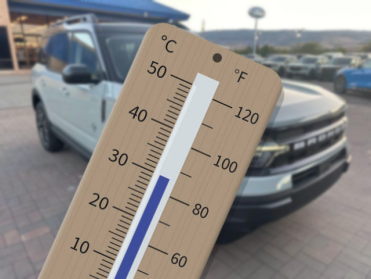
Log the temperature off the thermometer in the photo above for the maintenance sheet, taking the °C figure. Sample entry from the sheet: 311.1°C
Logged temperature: 30°C
